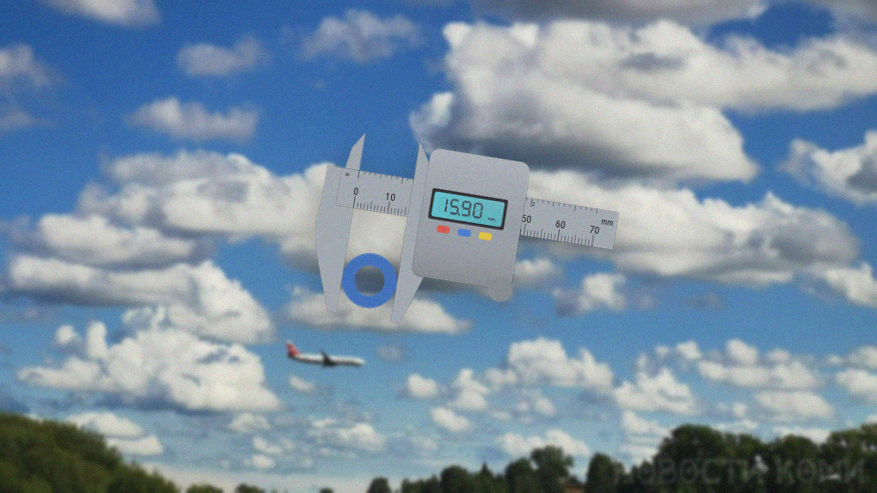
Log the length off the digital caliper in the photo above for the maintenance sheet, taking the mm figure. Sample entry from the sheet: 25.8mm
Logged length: 15.90mm
